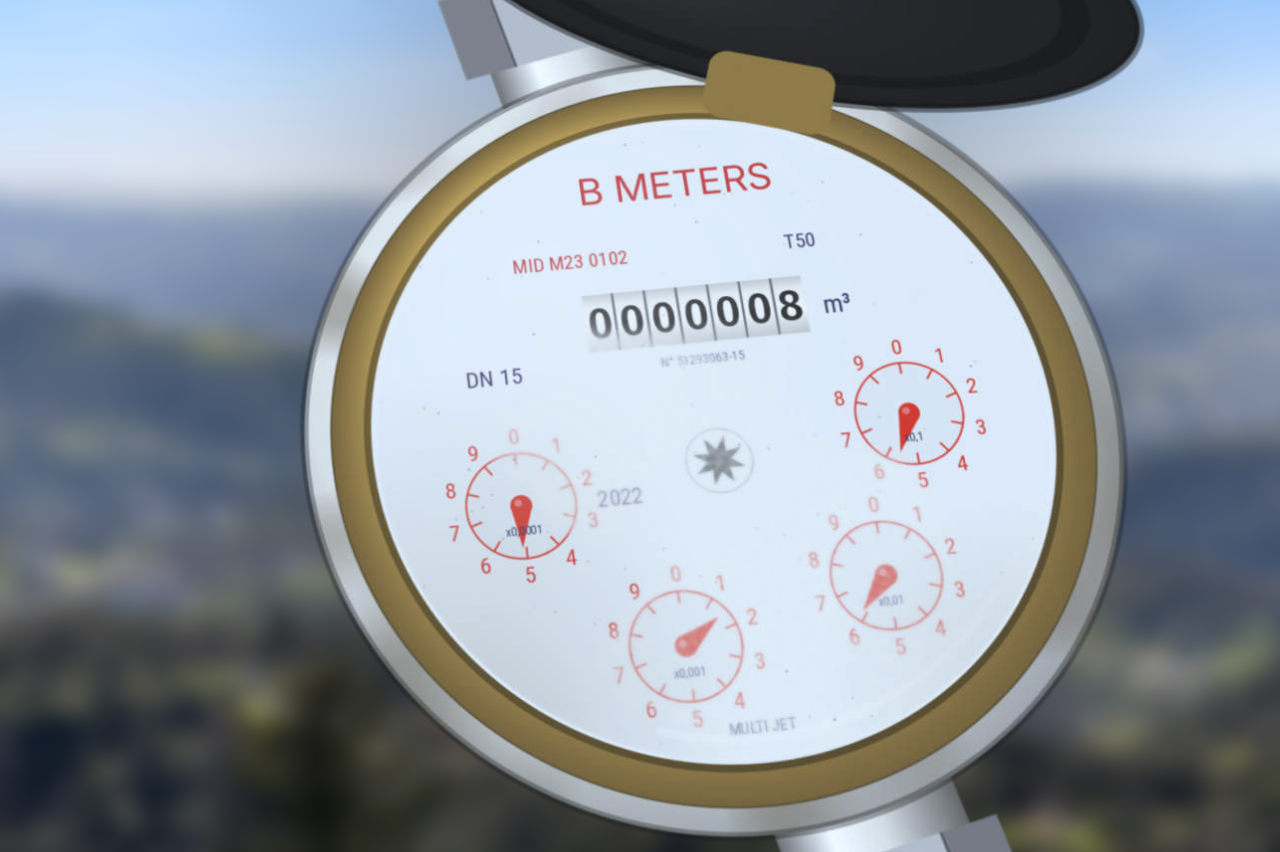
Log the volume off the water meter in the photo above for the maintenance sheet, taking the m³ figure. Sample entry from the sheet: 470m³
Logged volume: 8.5615m³
